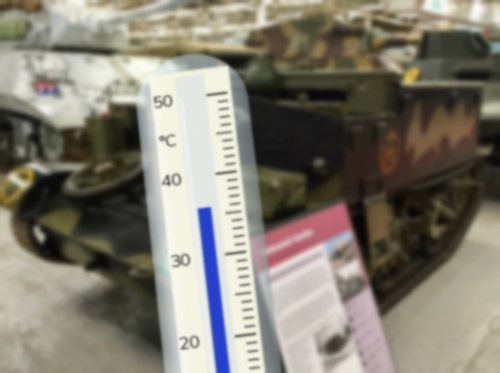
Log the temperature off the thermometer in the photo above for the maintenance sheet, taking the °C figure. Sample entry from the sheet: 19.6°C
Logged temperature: 36°C
